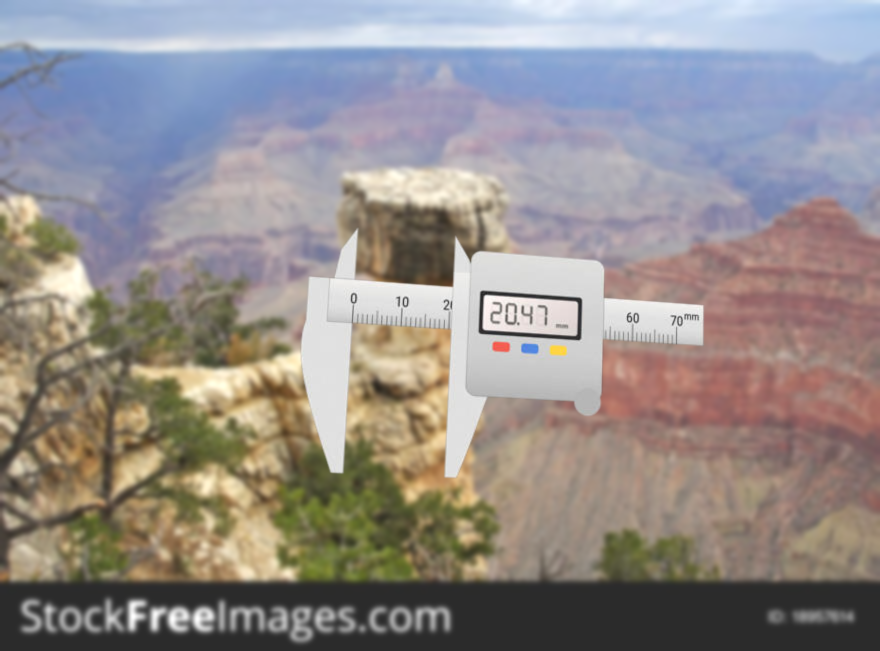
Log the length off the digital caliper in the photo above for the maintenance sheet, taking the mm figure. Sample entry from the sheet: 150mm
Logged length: 20.47mm
